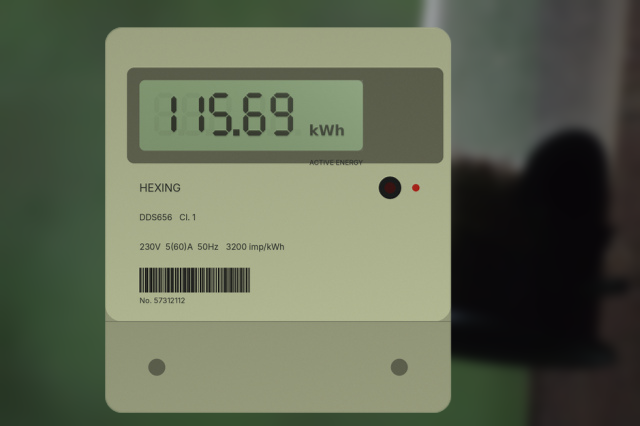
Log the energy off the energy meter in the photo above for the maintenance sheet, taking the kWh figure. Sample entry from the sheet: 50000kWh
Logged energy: 115.69kWh
